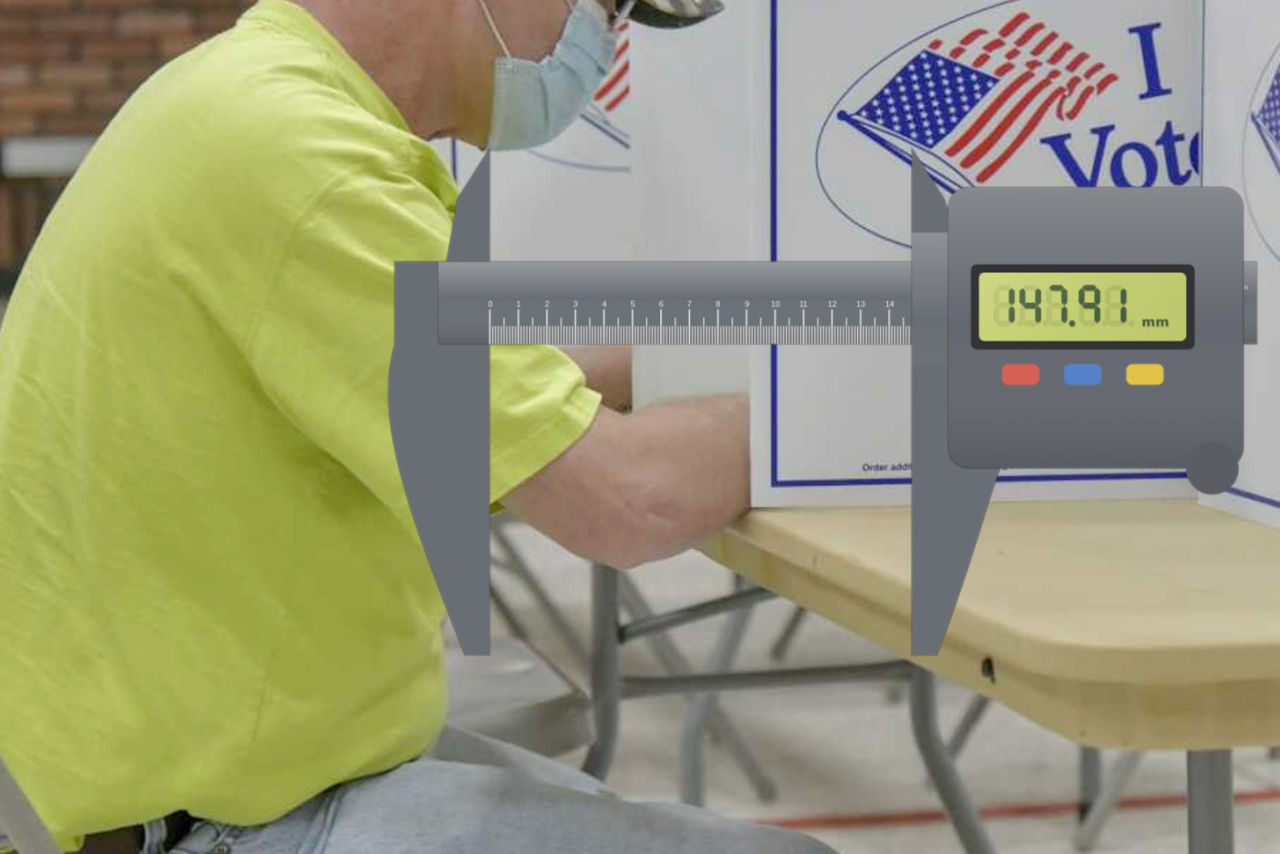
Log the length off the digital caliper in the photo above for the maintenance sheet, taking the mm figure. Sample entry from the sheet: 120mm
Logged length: 147.91mm
